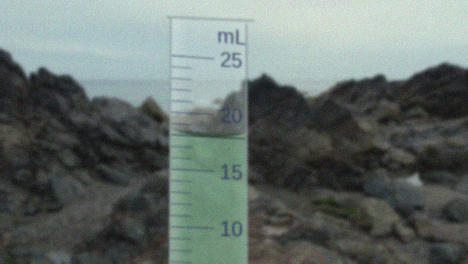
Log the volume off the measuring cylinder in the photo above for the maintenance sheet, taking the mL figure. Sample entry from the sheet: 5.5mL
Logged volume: 18mL
